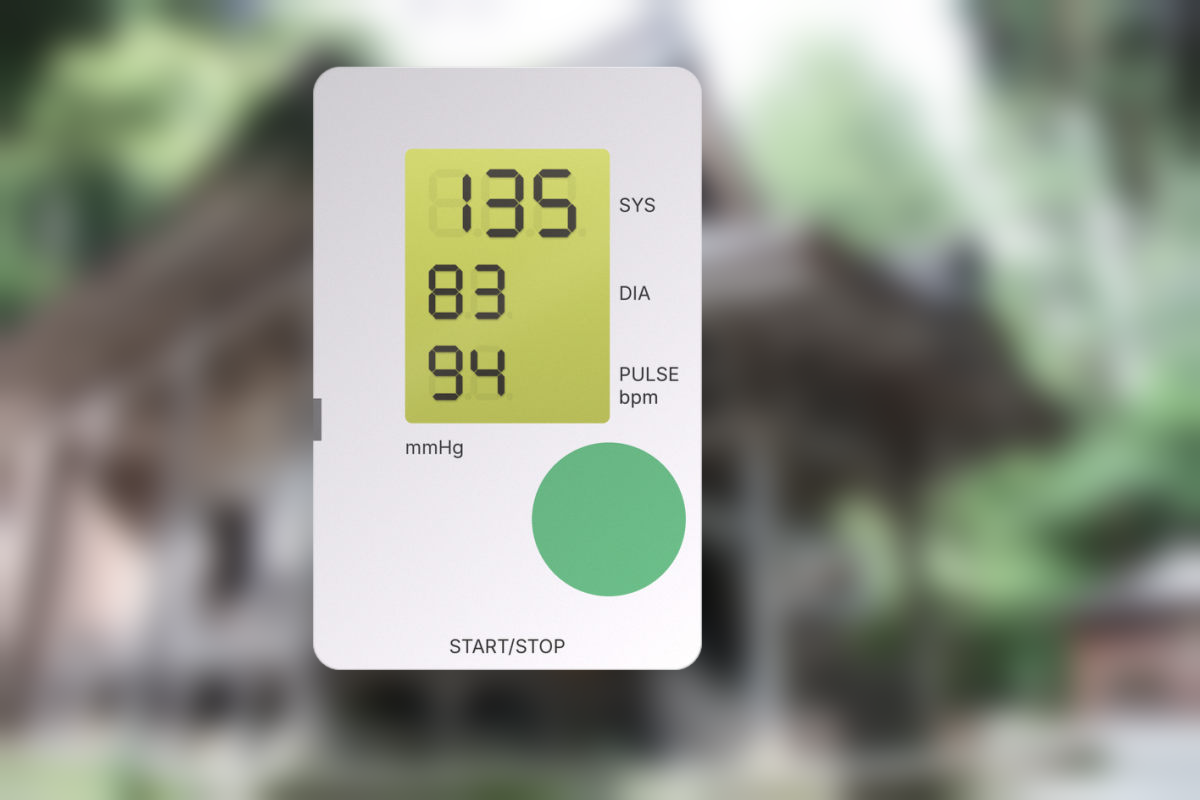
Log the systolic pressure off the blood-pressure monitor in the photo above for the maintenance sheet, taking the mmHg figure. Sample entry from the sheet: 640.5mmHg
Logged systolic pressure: 135mmHg
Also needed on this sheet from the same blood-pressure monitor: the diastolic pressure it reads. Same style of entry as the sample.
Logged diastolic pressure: 83mmHg
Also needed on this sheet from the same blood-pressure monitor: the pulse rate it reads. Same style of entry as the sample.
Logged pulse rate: 94bpm
